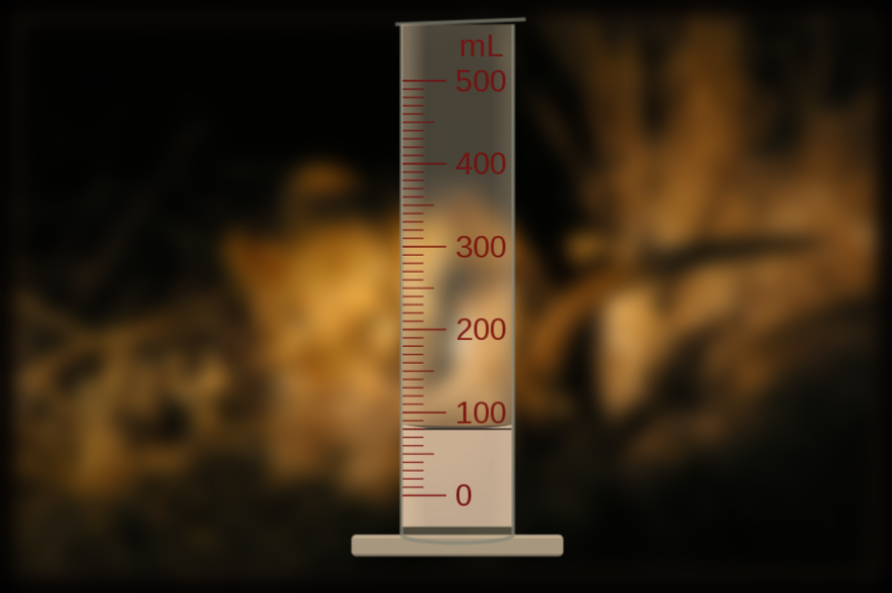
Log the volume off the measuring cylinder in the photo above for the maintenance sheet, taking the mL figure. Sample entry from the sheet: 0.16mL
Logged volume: 80mL
